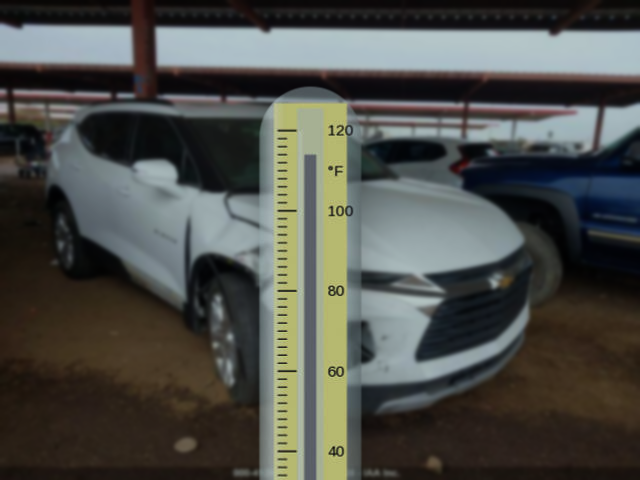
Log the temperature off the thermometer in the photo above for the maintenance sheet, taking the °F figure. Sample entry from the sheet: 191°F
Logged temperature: 114°F
